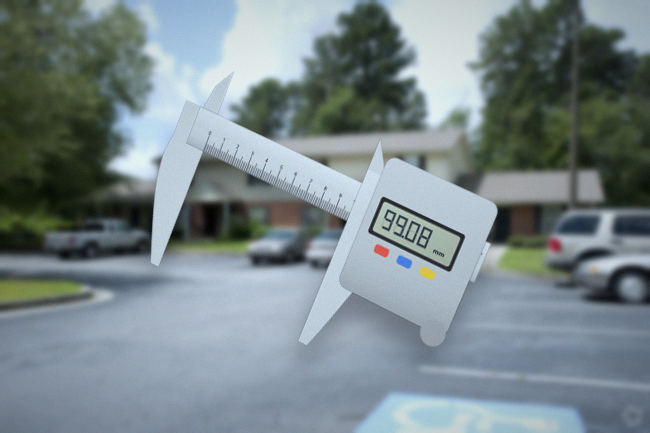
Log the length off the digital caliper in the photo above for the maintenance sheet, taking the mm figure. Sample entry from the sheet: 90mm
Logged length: 99.08mm
